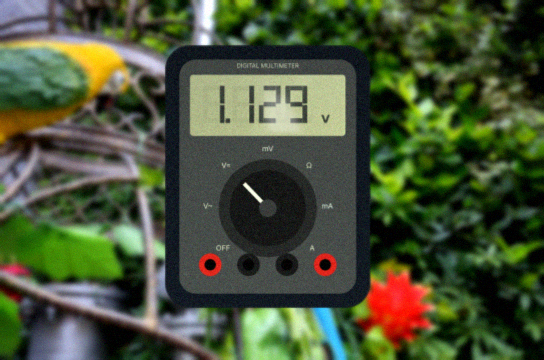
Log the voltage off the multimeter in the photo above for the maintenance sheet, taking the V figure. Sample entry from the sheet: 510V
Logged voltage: 1.129V
